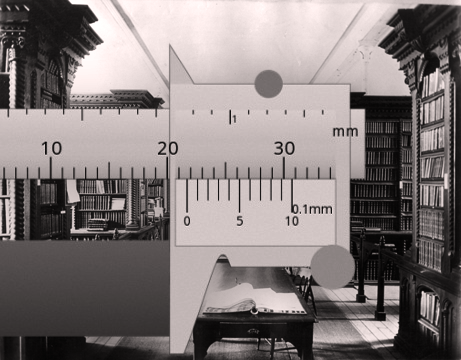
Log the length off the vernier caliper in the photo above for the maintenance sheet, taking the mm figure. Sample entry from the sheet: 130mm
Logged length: 21.7mm
